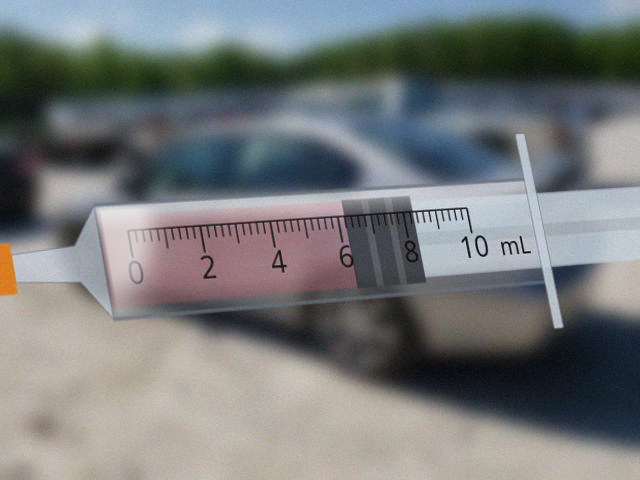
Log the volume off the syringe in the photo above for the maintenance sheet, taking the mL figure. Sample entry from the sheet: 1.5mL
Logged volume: 6.2mL
